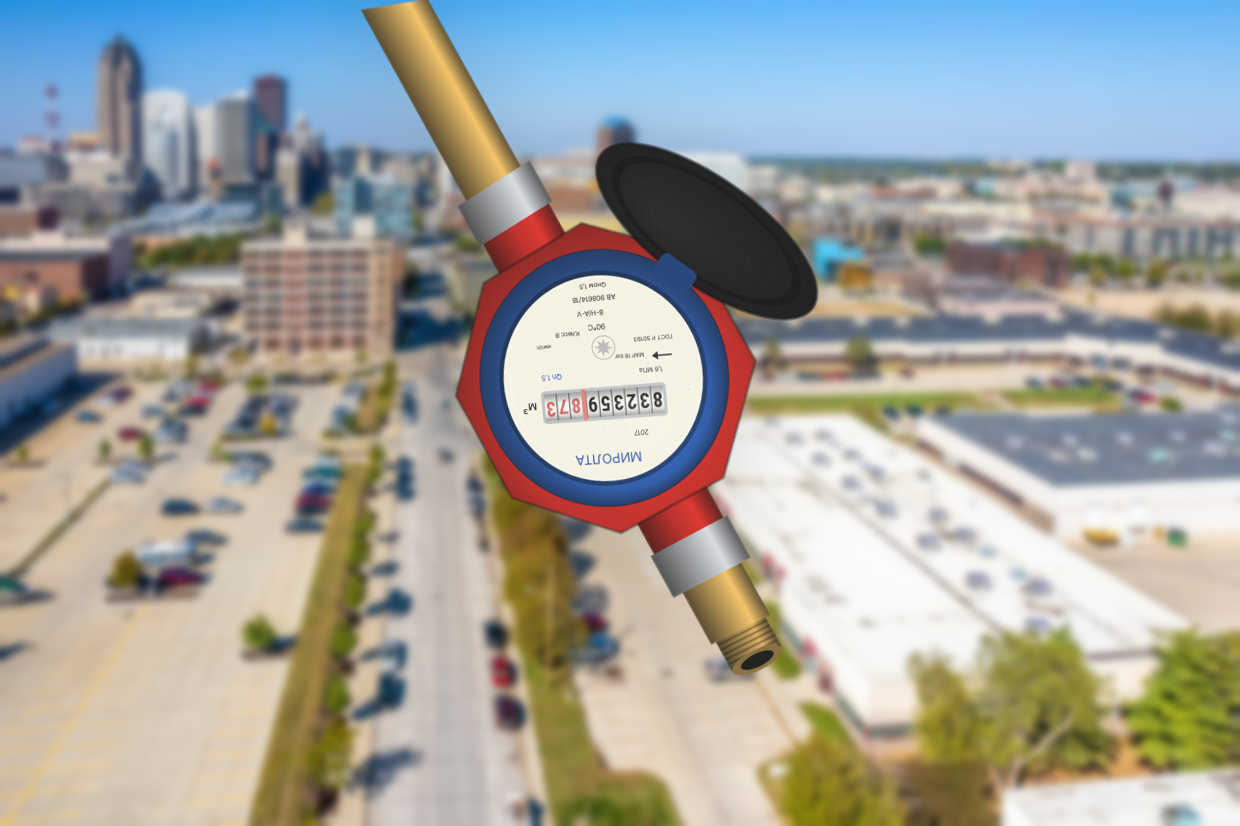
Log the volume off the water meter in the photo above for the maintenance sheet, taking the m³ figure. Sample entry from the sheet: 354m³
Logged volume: 832359.873m³
